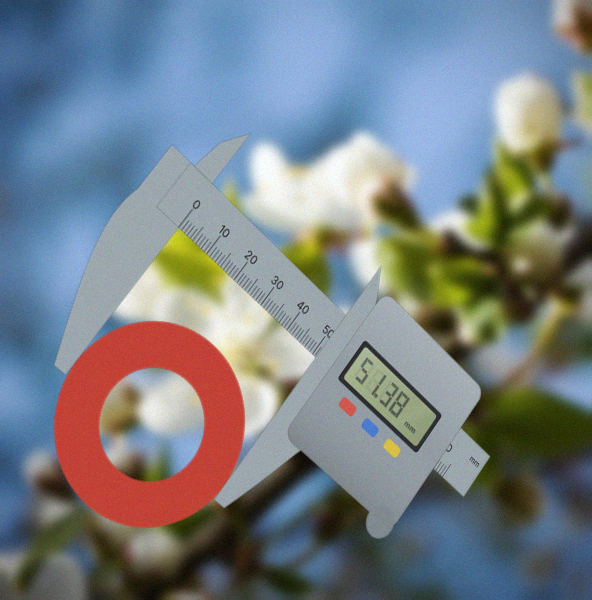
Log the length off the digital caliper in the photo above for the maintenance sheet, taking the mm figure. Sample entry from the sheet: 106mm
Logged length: 51.38mm
